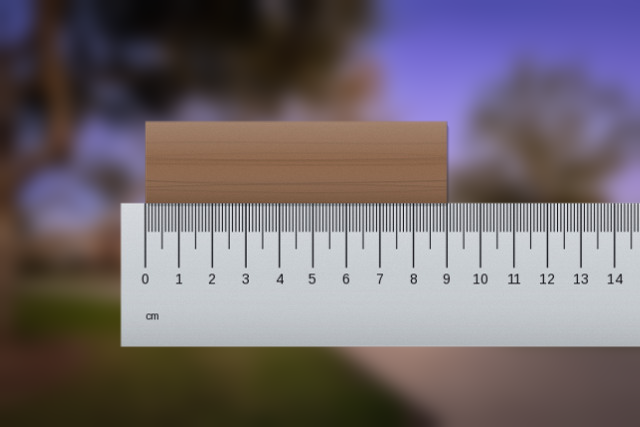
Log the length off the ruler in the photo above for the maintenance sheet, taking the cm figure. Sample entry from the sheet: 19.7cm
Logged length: 9cm
